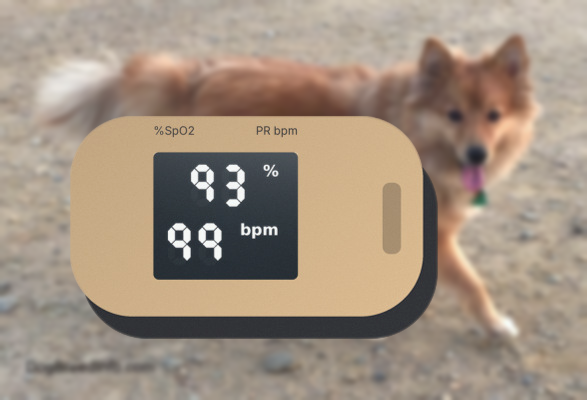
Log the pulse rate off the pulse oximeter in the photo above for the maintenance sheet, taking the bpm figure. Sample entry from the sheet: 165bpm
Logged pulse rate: 99bpm
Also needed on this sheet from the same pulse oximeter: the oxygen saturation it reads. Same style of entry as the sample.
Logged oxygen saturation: 93%
